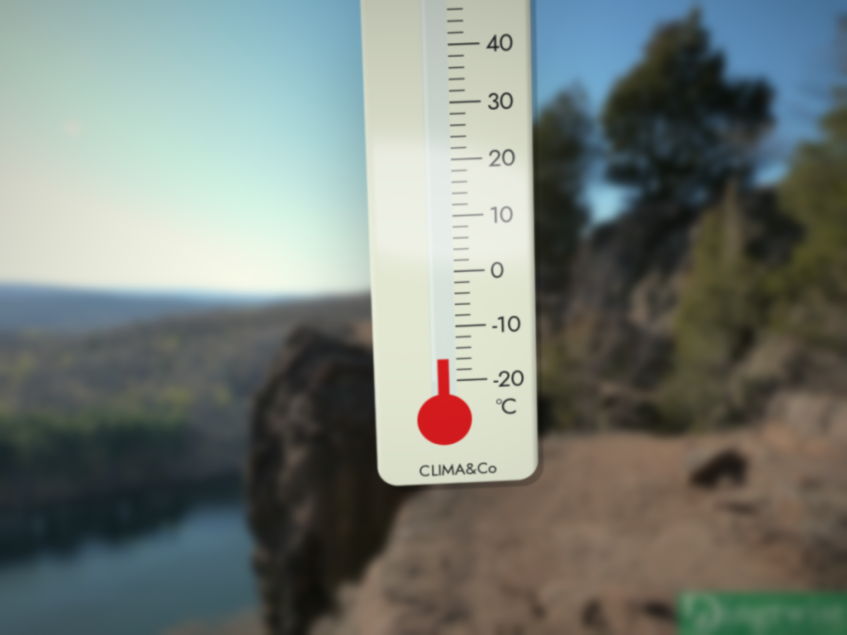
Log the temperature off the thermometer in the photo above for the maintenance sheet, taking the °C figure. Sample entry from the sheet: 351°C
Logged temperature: -16°C
